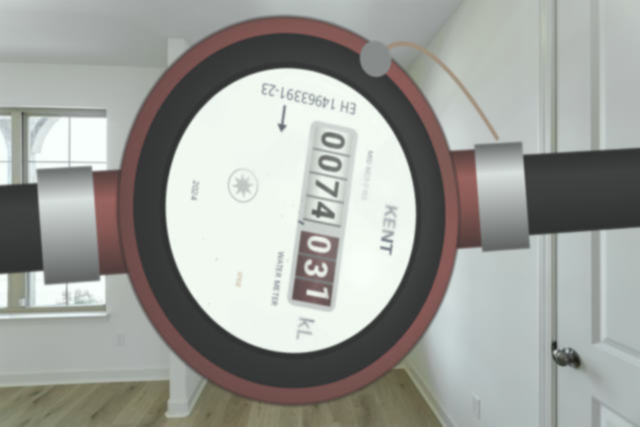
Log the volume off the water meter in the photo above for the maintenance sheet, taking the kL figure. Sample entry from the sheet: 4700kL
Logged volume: 74.031kL
